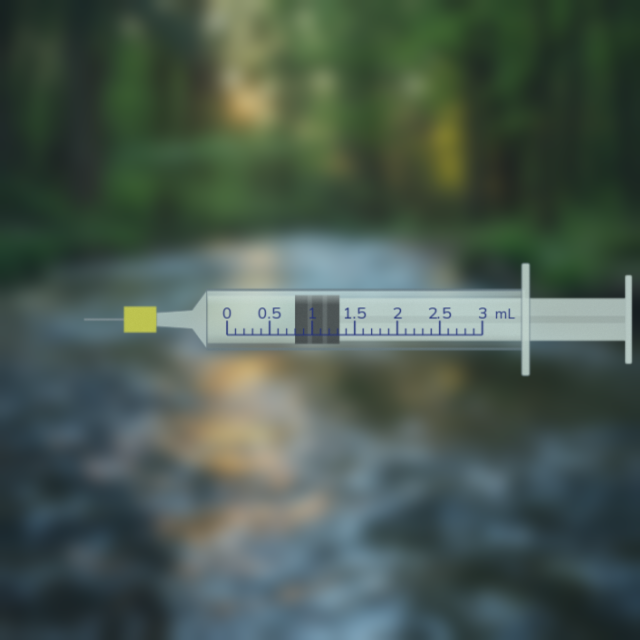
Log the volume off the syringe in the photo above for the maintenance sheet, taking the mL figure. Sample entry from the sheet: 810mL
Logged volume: 0.8mL
